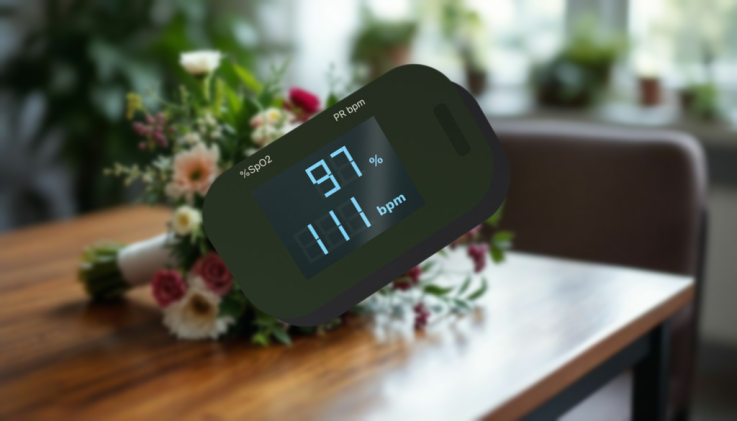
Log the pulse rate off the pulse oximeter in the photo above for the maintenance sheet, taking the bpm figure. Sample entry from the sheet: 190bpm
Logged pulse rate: 111bpm
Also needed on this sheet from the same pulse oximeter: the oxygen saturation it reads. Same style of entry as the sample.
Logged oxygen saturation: 97%
